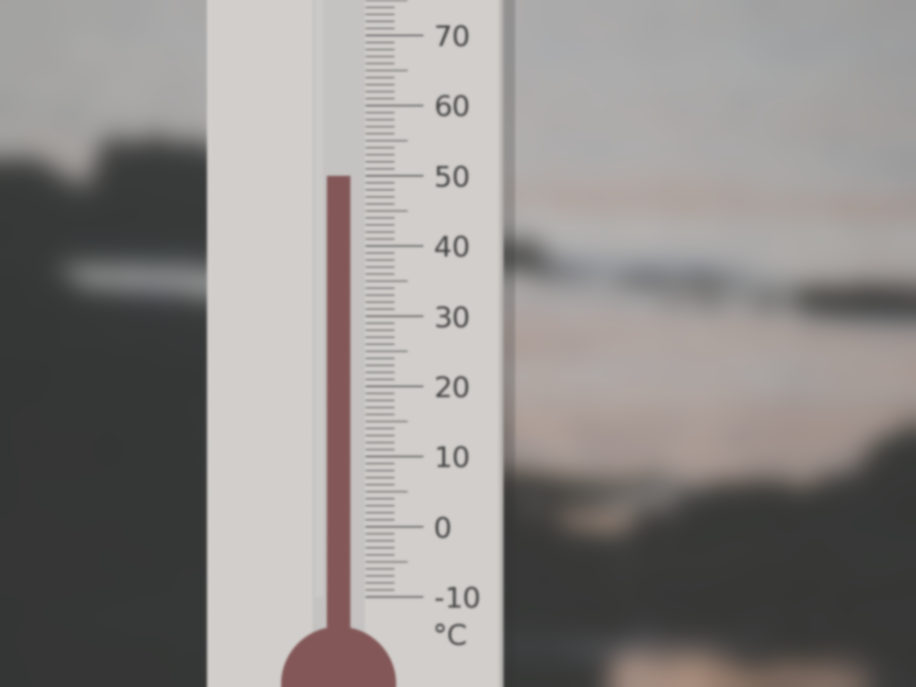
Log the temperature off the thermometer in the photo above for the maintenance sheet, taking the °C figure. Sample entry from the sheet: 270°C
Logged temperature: 50°C
